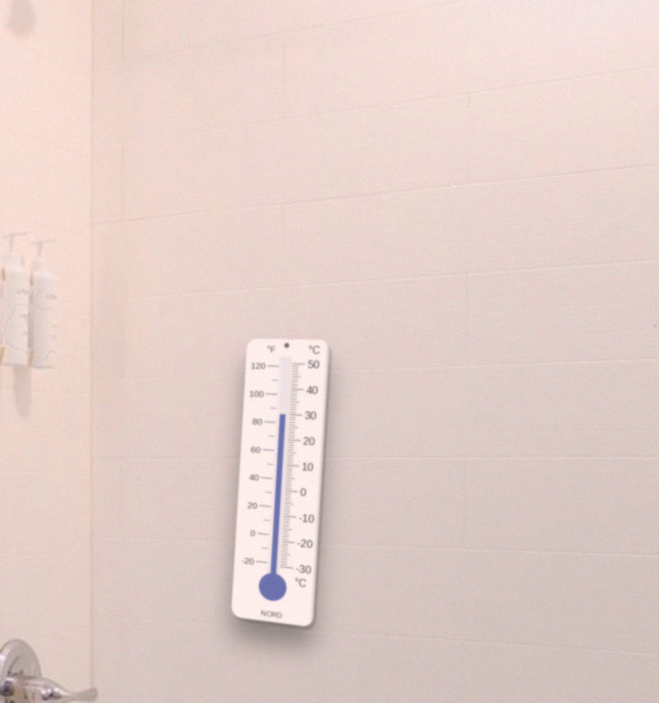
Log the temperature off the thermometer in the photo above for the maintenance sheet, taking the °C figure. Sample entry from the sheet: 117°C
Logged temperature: 30°C
